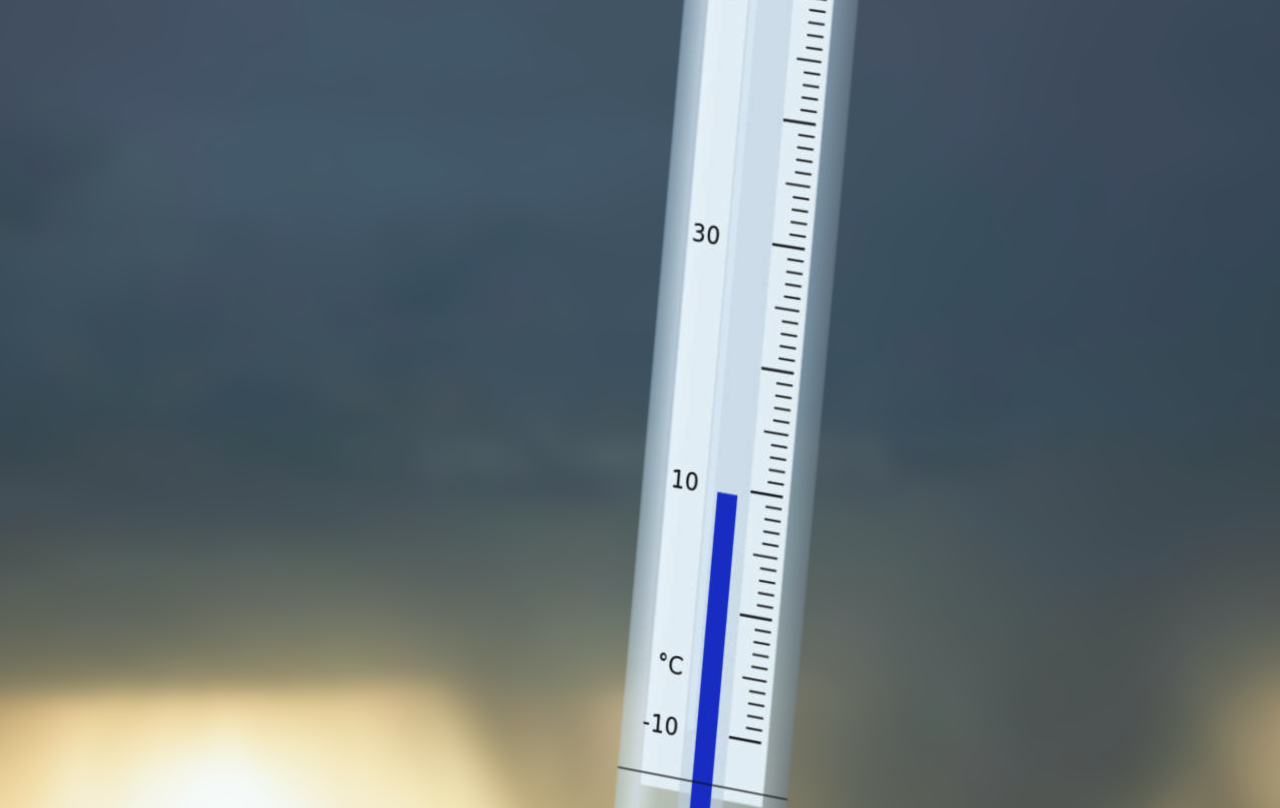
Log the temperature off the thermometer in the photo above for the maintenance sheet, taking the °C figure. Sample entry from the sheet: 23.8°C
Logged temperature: 9.5°C
